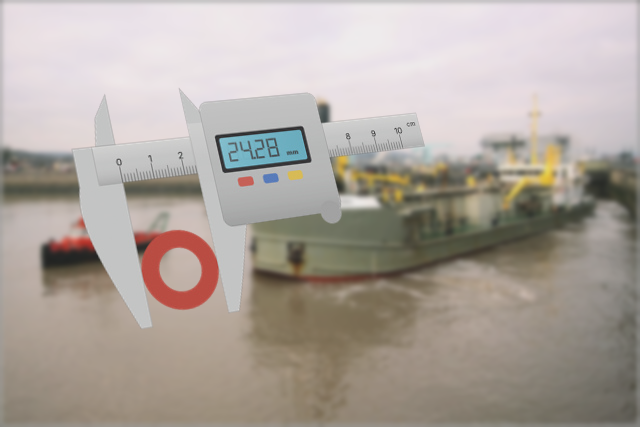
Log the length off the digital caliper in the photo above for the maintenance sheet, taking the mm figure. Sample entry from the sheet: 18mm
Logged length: 24.28mm
